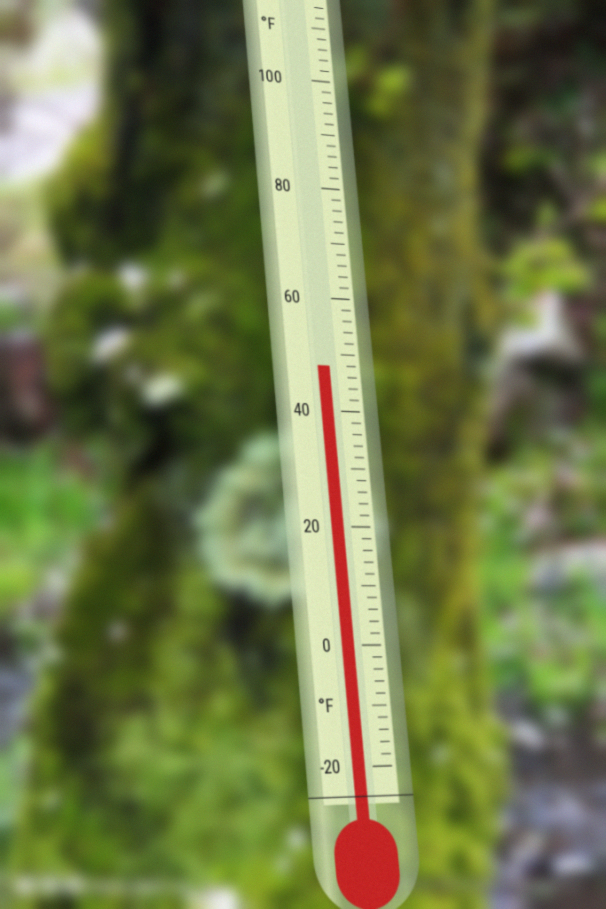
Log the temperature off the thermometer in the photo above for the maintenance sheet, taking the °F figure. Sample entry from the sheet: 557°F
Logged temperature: 48°F
